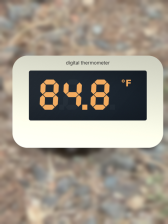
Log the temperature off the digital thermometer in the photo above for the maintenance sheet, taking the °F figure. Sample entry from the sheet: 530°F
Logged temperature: 84.8°F
